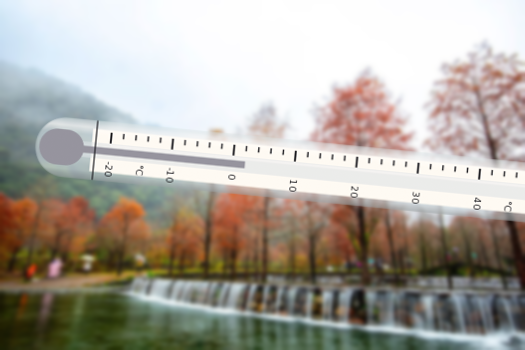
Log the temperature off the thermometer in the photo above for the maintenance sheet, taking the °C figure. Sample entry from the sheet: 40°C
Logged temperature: 2°C
